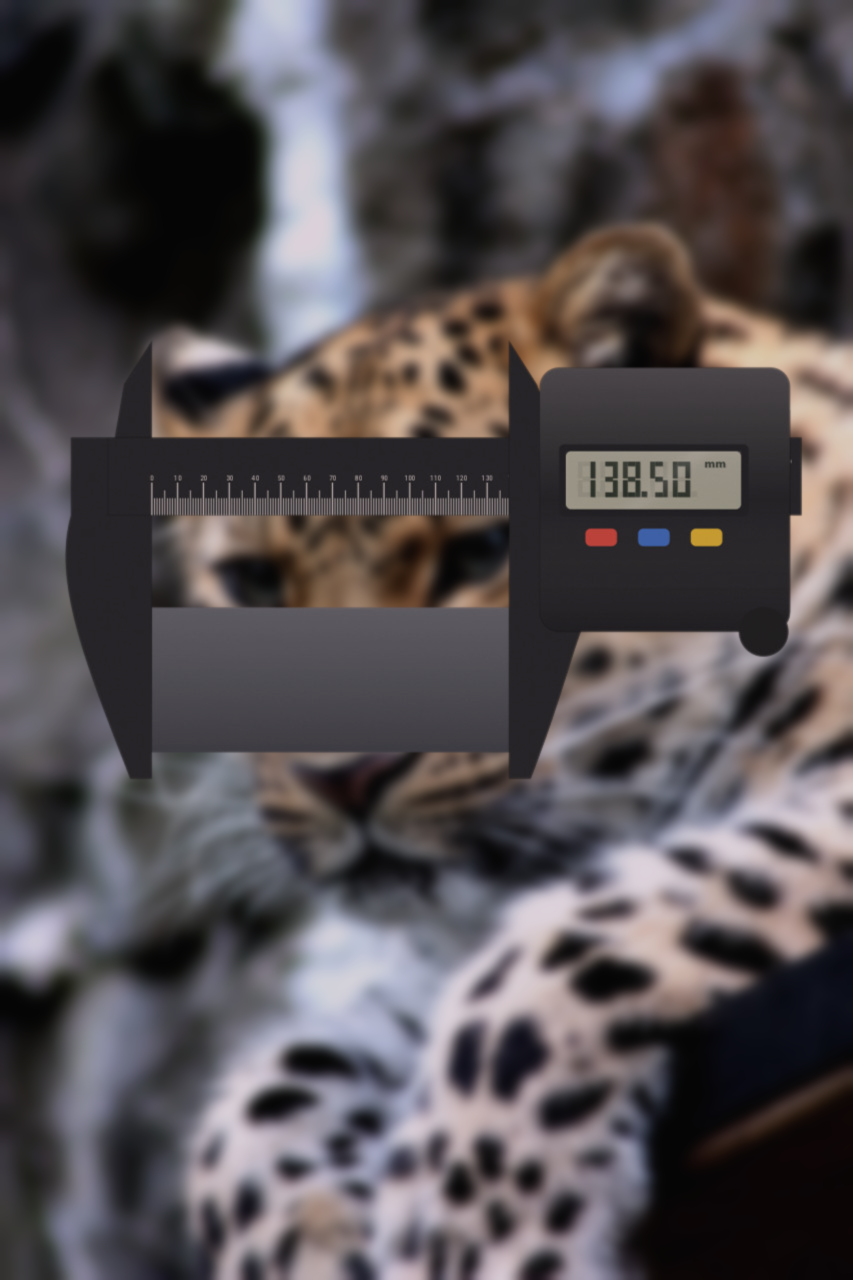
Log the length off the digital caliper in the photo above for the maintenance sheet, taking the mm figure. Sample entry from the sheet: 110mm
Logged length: 138.50mm
